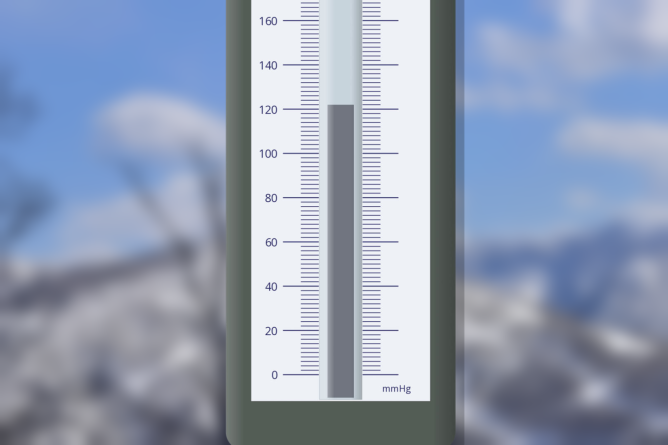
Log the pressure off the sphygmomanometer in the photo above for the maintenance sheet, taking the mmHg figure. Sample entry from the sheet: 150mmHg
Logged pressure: 122mmHg
